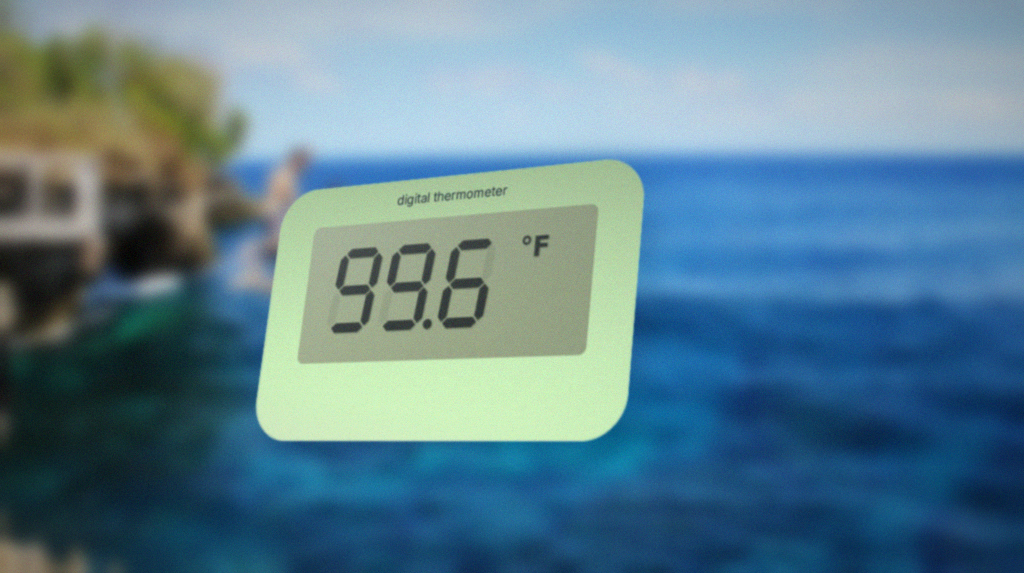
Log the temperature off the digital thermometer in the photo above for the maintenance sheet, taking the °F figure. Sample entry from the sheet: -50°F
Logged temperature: 99.6°F
